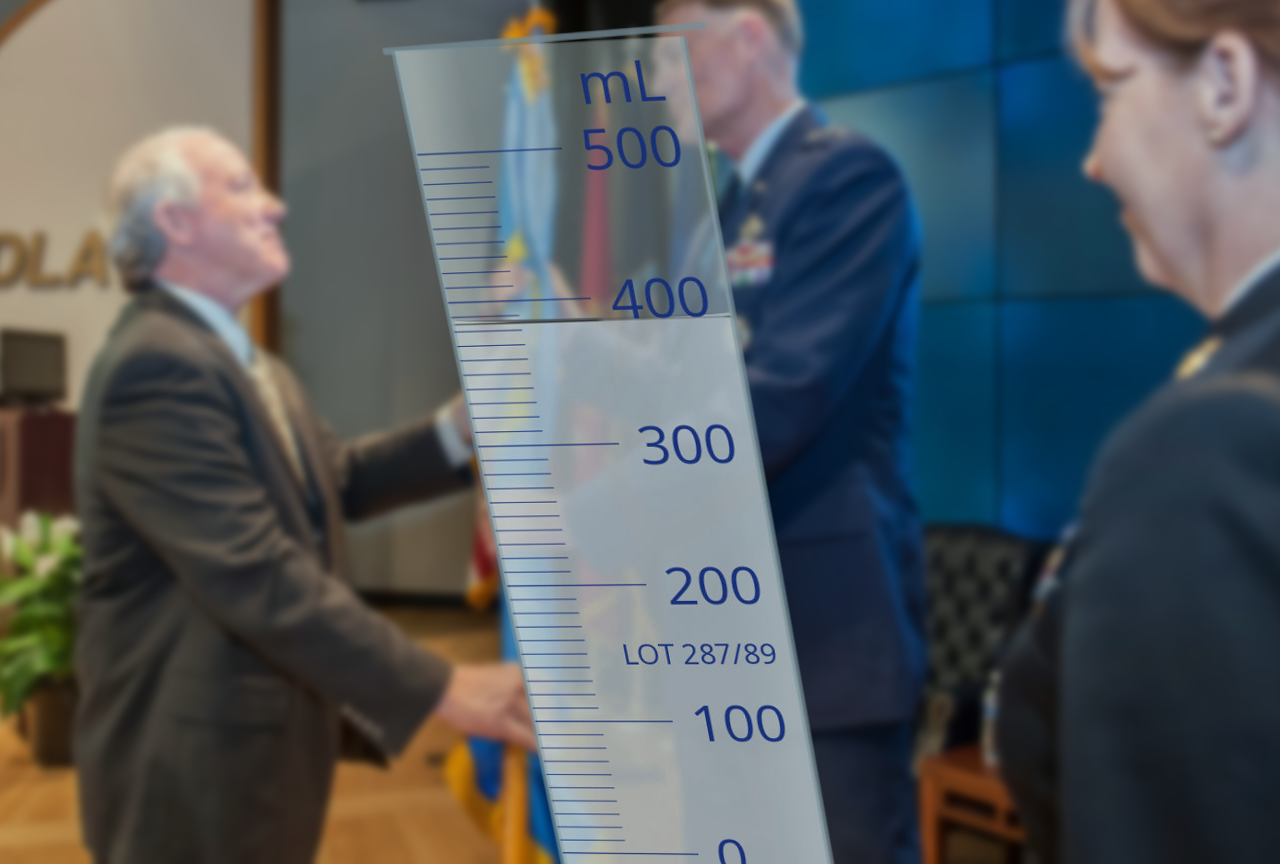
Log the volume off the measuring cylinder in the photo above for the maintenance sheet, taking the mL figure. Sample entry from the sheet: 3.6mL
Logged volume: 385mL
